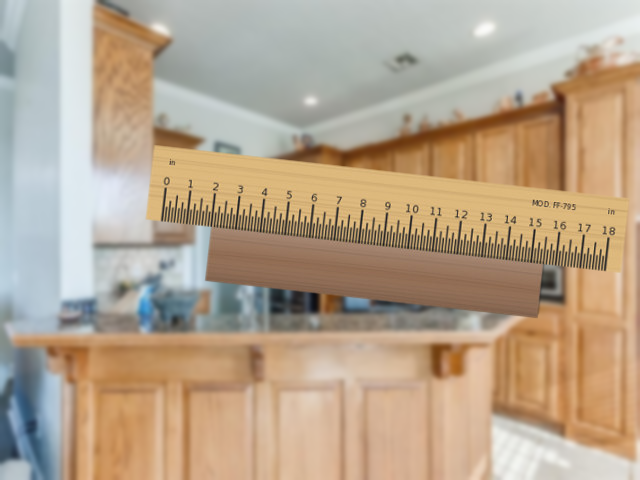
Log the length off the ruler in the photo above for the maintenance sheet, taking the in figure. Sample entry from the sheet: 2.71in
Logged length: 13.5in
